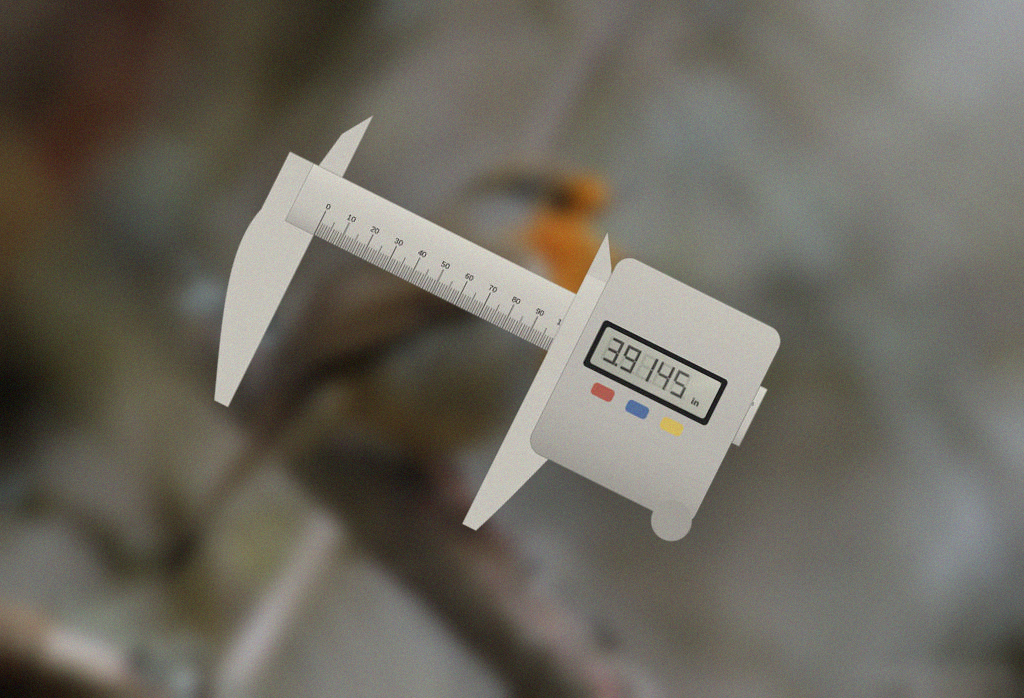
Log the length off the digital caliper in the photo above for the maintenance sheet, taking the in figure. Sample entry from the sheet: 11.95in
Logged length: 3.9145in
